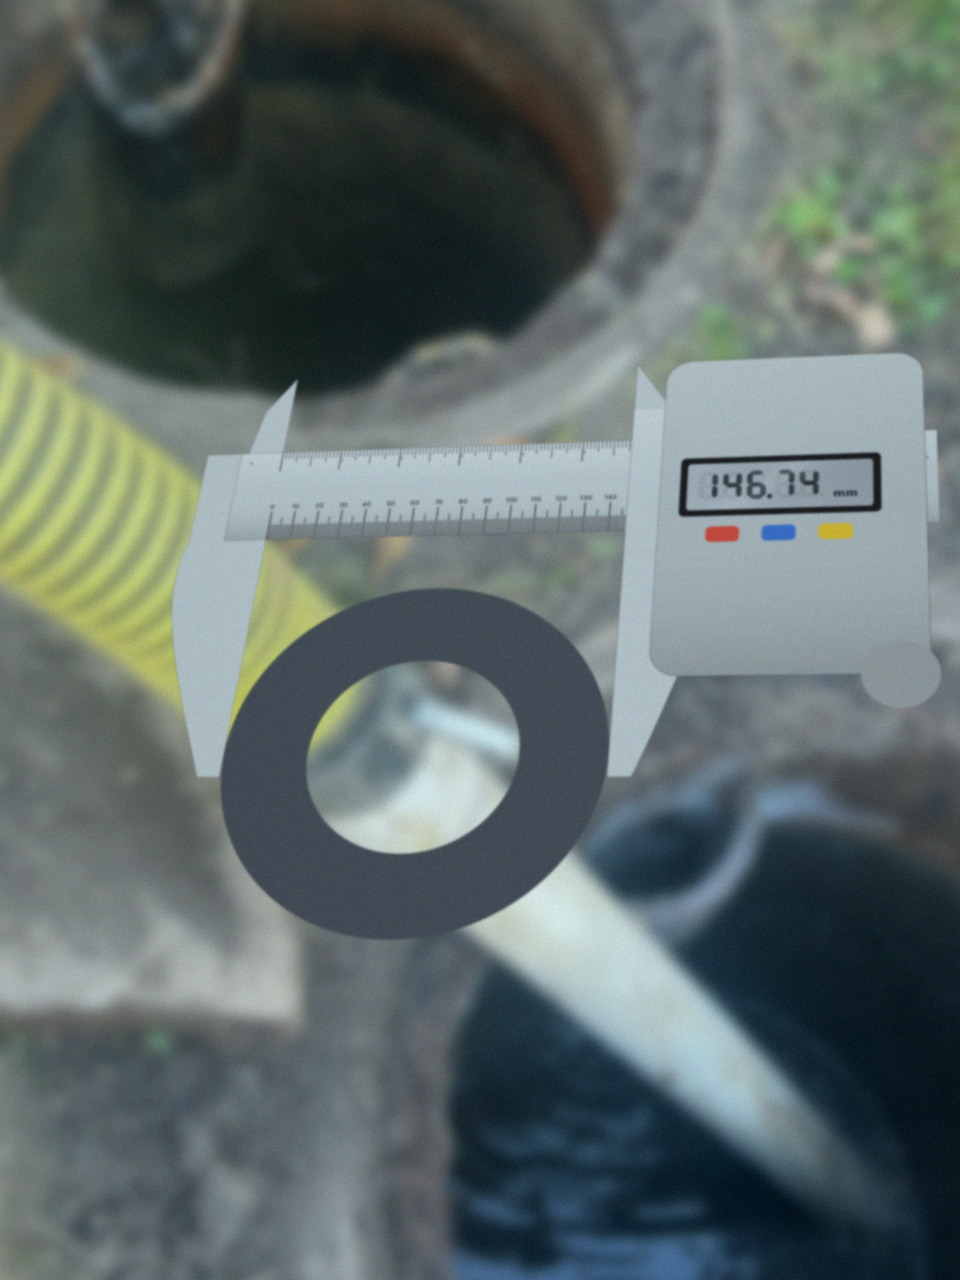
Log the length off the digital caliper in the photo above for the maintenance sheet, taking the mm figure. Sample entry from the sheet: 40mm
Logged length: 146.74mm
